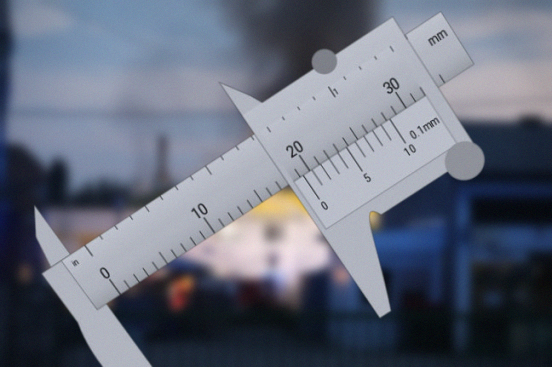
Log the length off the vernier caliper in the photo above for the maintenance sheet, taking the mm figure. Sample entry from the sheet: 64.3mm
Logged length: 19.3mm
